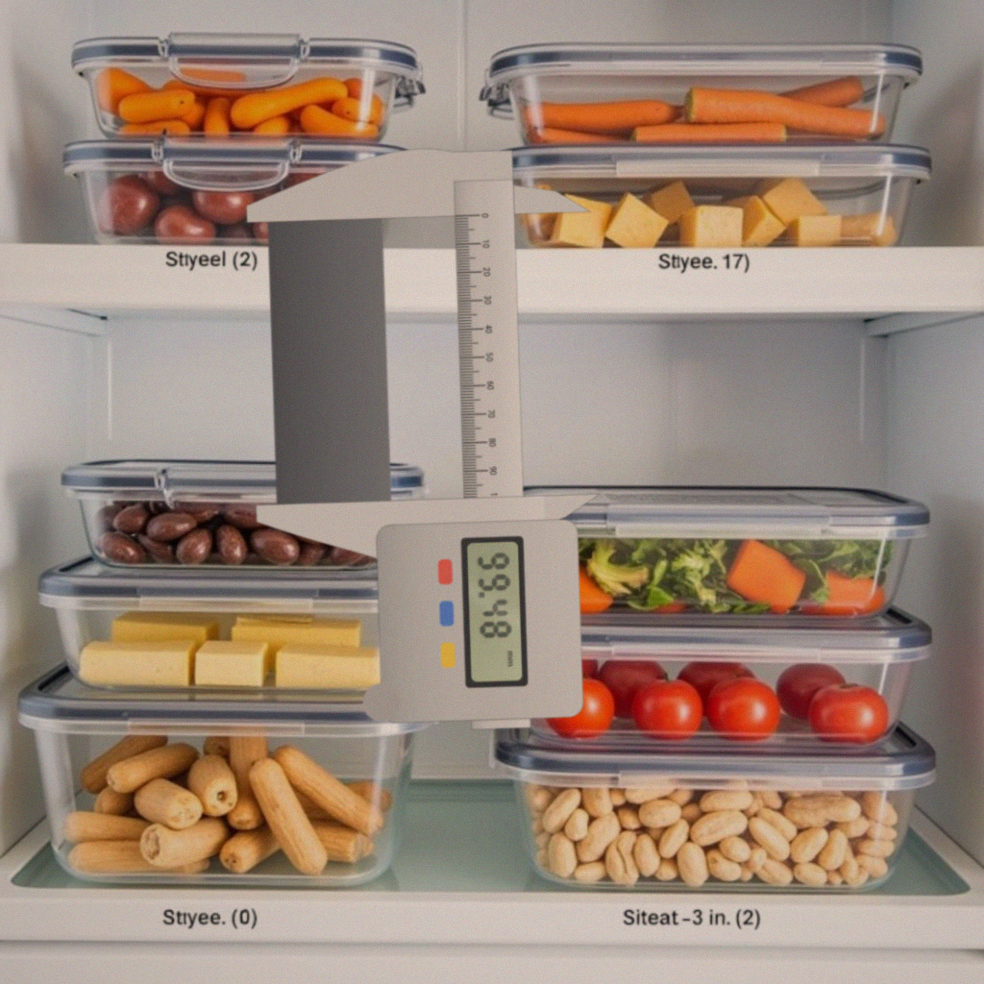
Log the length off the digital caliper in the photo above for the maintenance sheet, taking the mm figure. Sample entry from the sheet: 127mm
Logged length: 99.48mm
